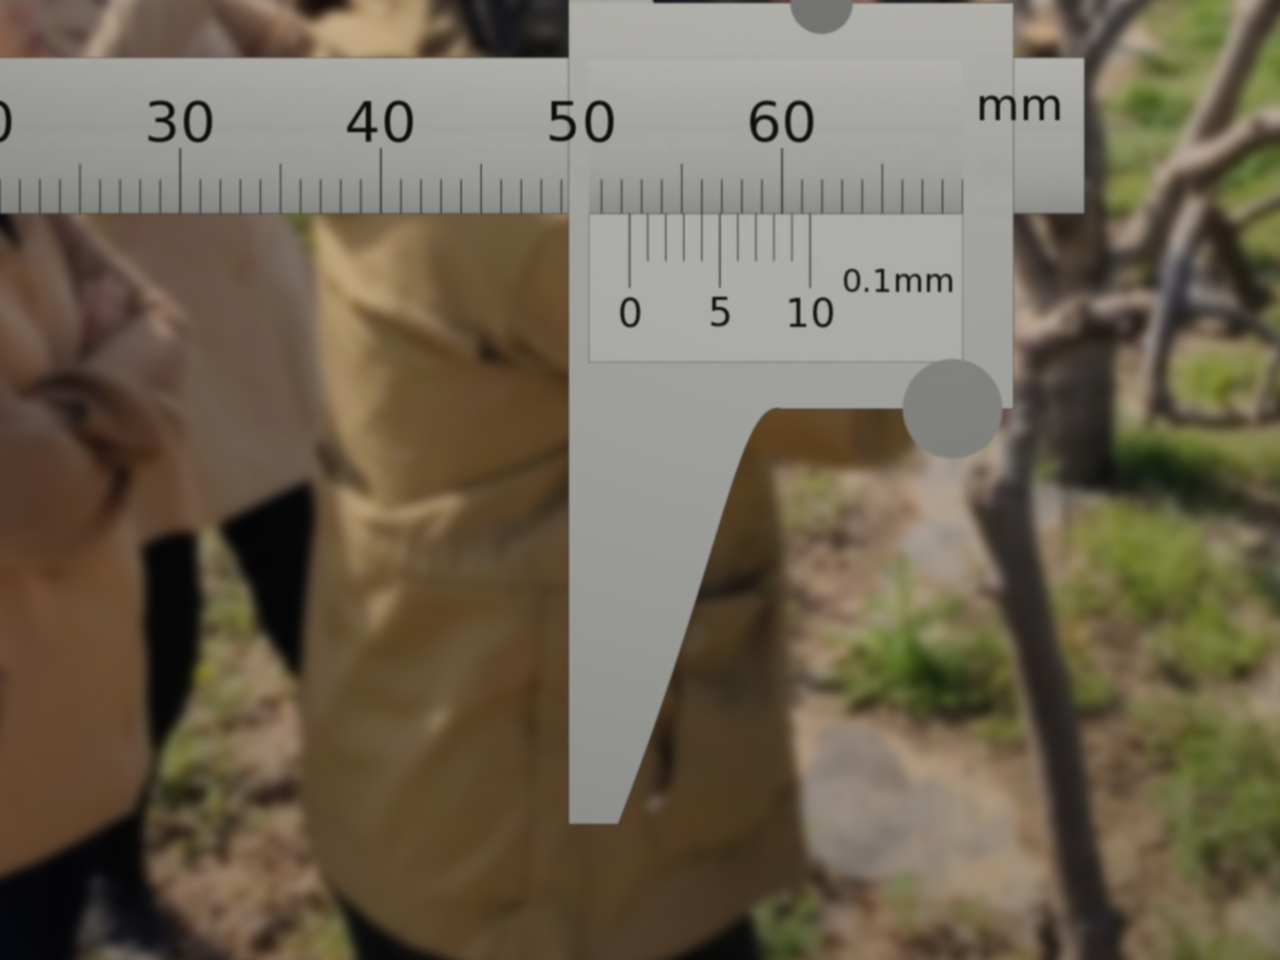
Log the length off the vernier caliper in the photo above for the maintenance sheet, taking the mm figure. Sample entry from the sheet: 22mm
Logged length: 52.4mm
